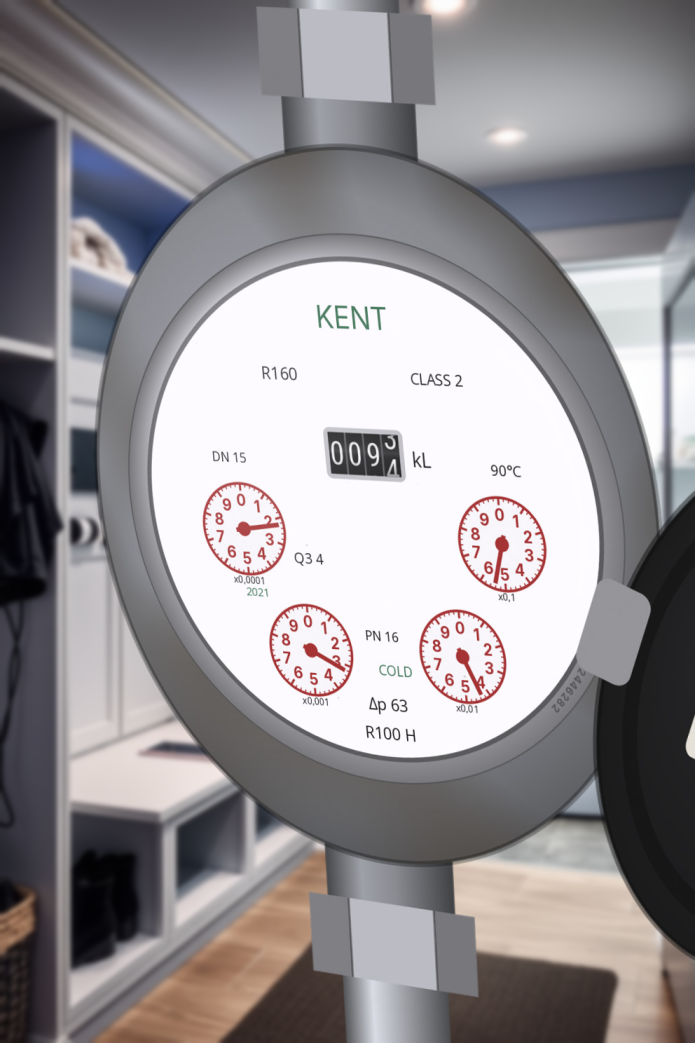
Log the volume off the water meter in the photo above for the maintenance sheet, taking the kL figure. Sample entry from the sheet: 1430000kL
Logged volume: 93.5432kL
